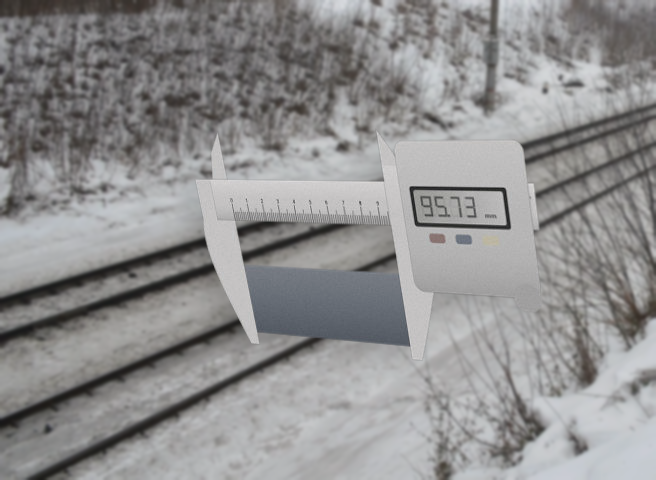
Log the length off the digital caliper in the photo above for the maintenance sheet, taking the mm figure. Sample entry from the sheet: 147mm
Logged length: 95.73mm
